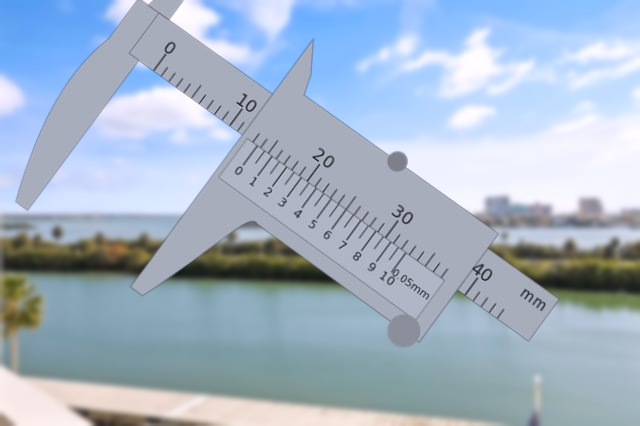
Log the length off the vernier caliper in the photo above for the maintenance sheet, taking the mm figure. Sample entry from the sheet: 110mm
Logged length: 13.6mm
